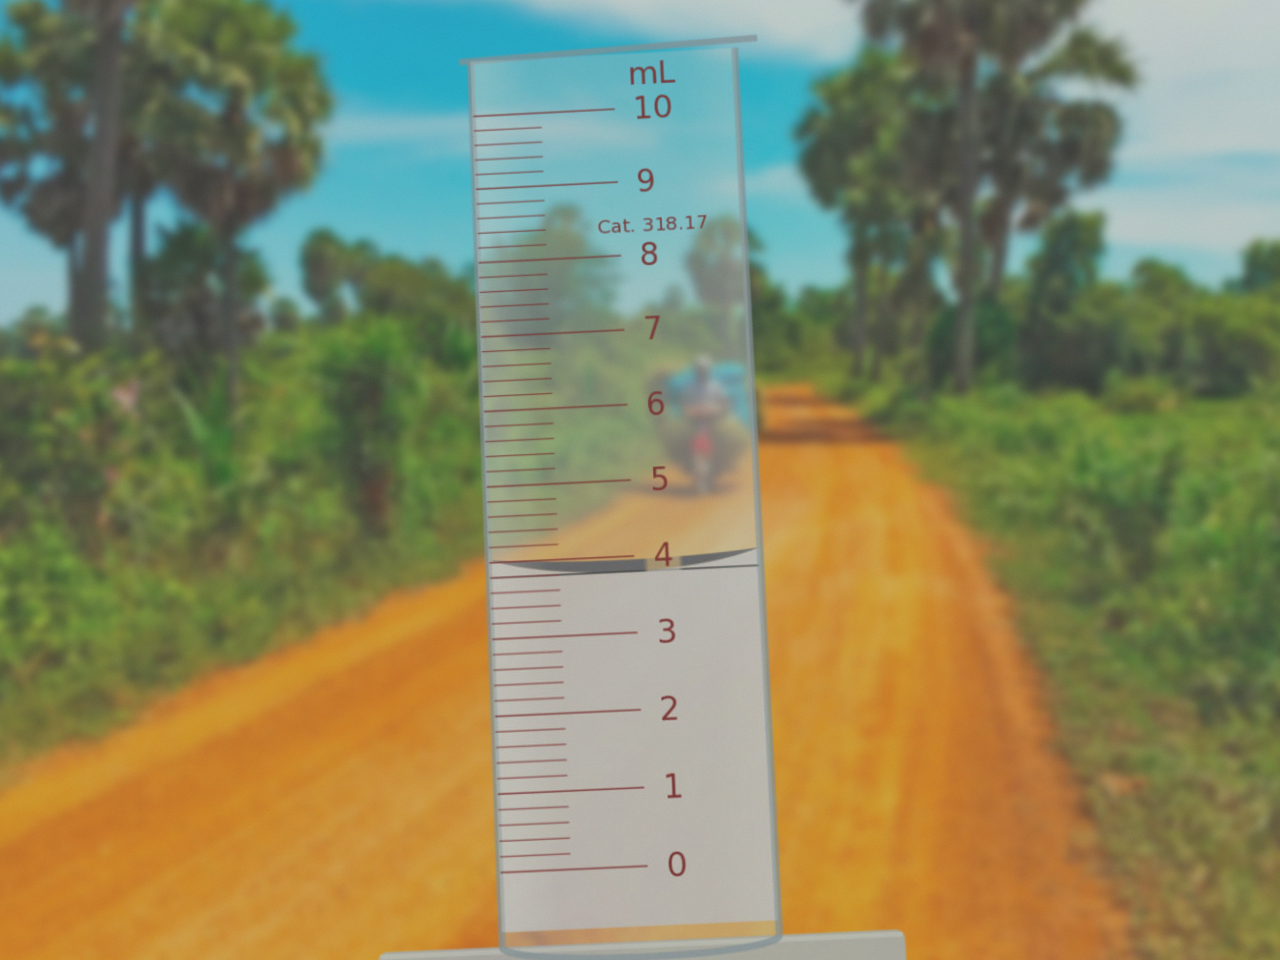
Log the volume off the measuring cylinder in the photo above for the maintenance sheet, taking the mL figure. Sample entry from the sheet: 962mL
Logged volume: 3.8mL
